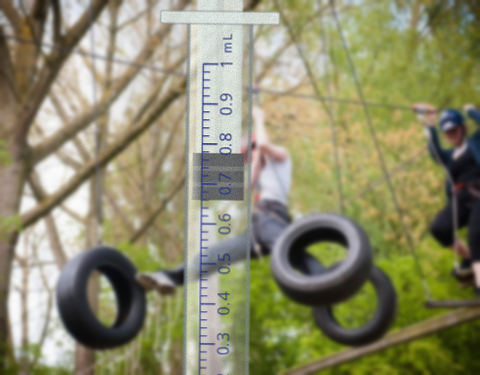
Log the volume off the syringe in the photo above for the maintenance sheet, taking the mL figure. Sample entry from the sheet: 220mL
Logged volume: 0.66mL
